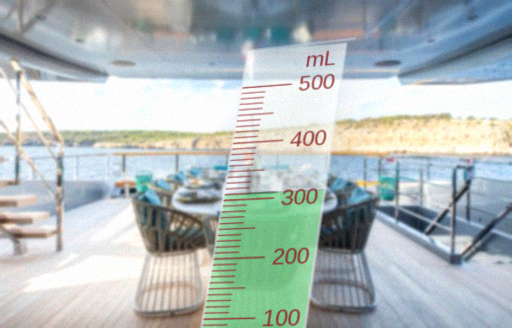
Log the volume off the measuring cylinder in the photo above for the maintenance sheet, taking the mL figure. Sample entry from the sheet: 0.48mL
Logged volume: 310mL
